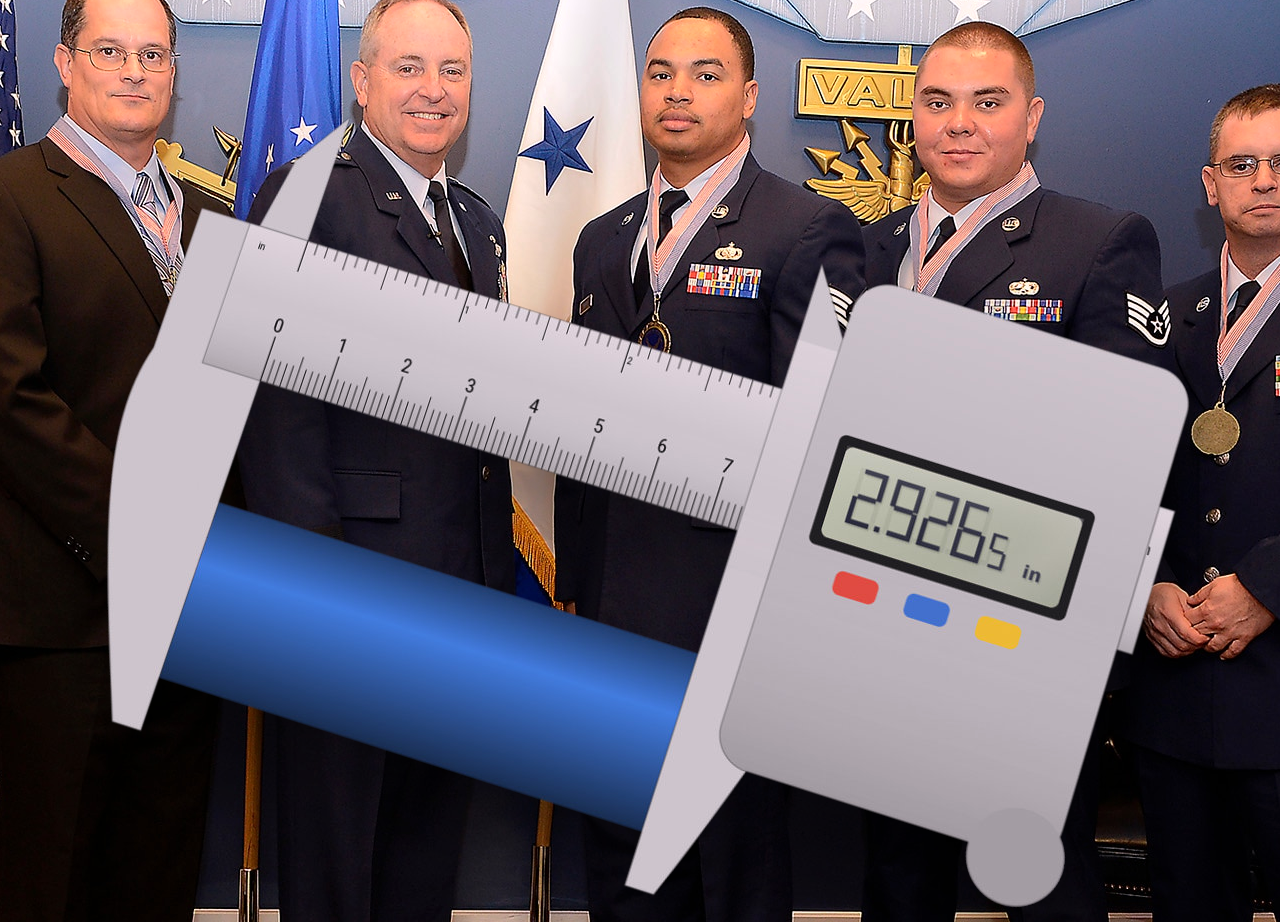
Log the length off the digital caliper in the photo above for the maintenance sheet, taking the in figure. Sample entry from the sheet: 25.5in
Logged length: 2.9265in
